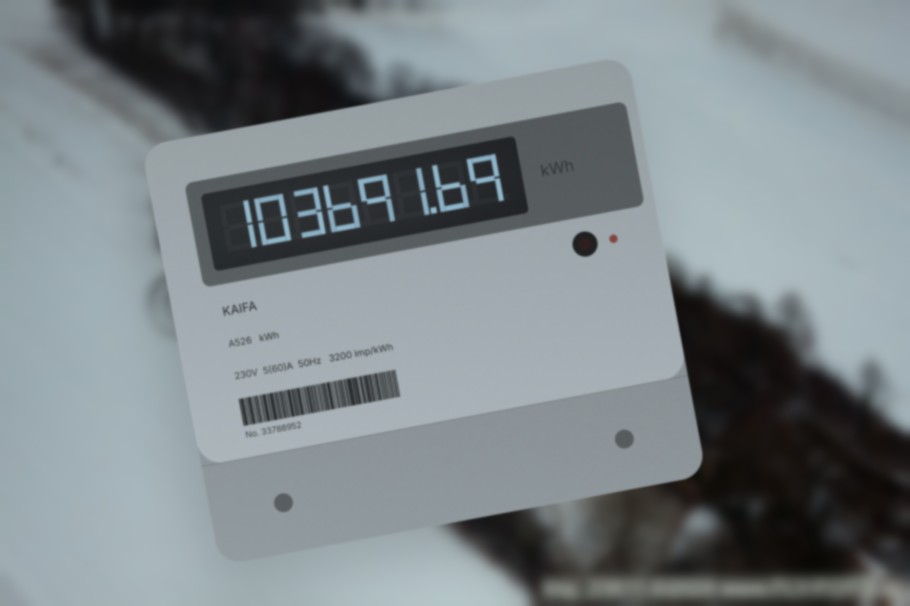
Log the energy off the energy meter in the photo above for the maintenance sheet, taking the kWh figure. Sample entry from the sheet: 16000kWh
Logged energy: 103691.69kWh
